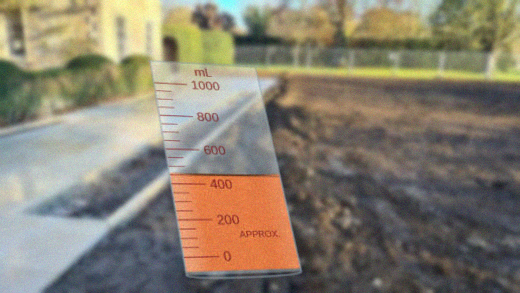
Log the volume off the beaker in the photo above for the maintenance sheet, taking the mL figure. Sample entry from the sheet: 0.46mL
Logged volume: 450mL
